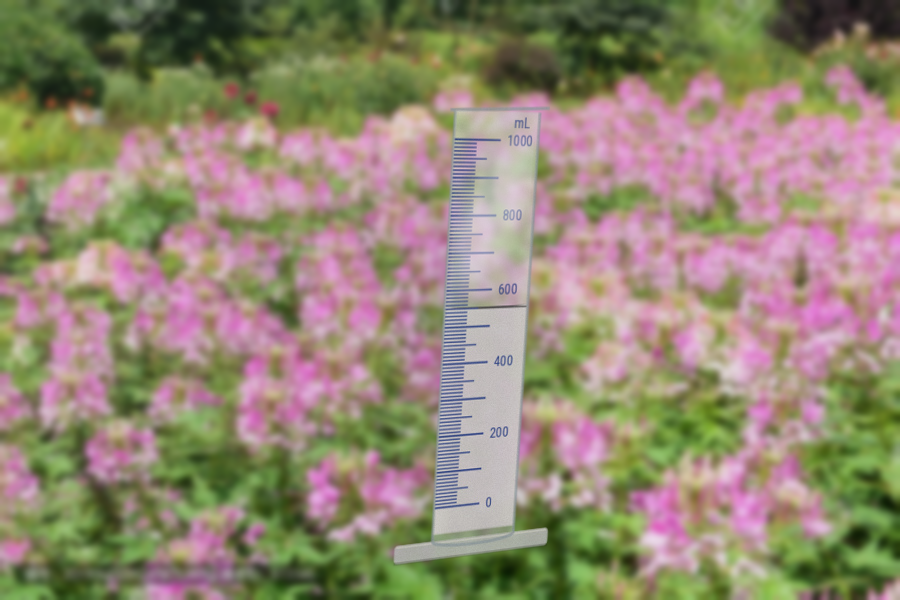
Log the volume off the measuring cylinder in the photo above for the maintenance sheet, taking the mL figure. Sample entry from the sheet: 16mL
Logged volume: 550mL
